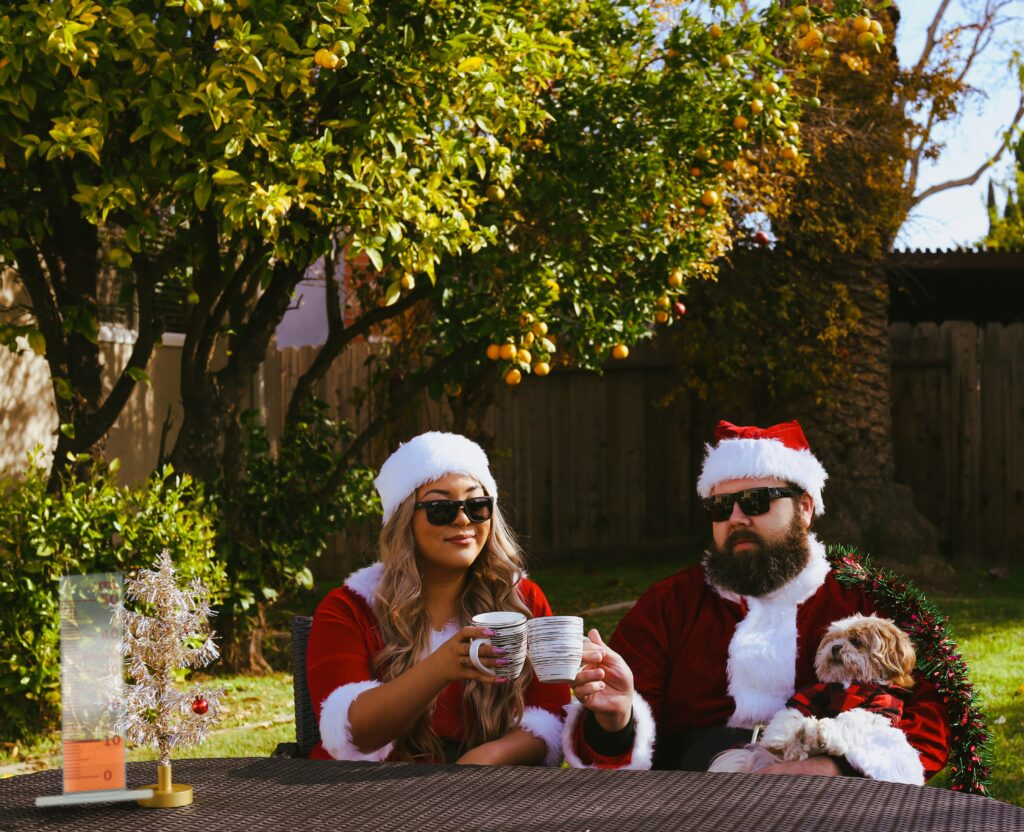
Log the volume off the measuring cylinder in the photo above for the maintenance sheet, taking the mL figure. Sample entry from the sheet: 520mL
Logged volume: 10mL
